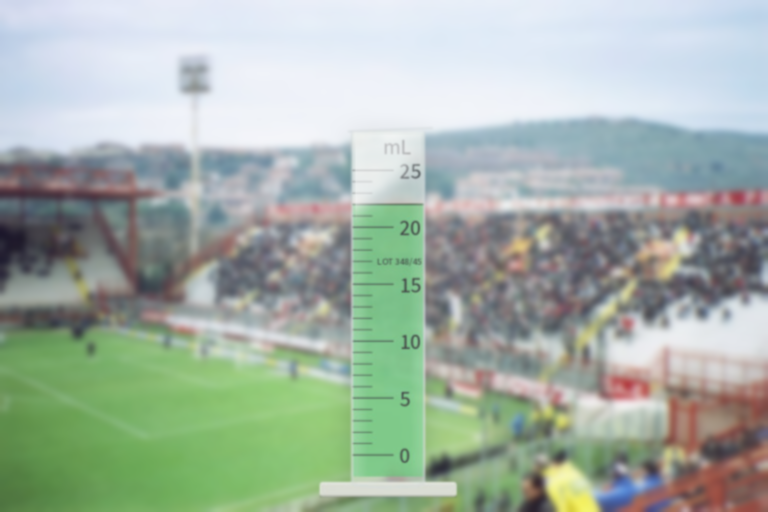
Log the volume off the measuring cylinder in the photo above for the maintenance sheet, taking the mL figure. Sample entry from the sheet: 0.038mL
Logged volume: 22mL
